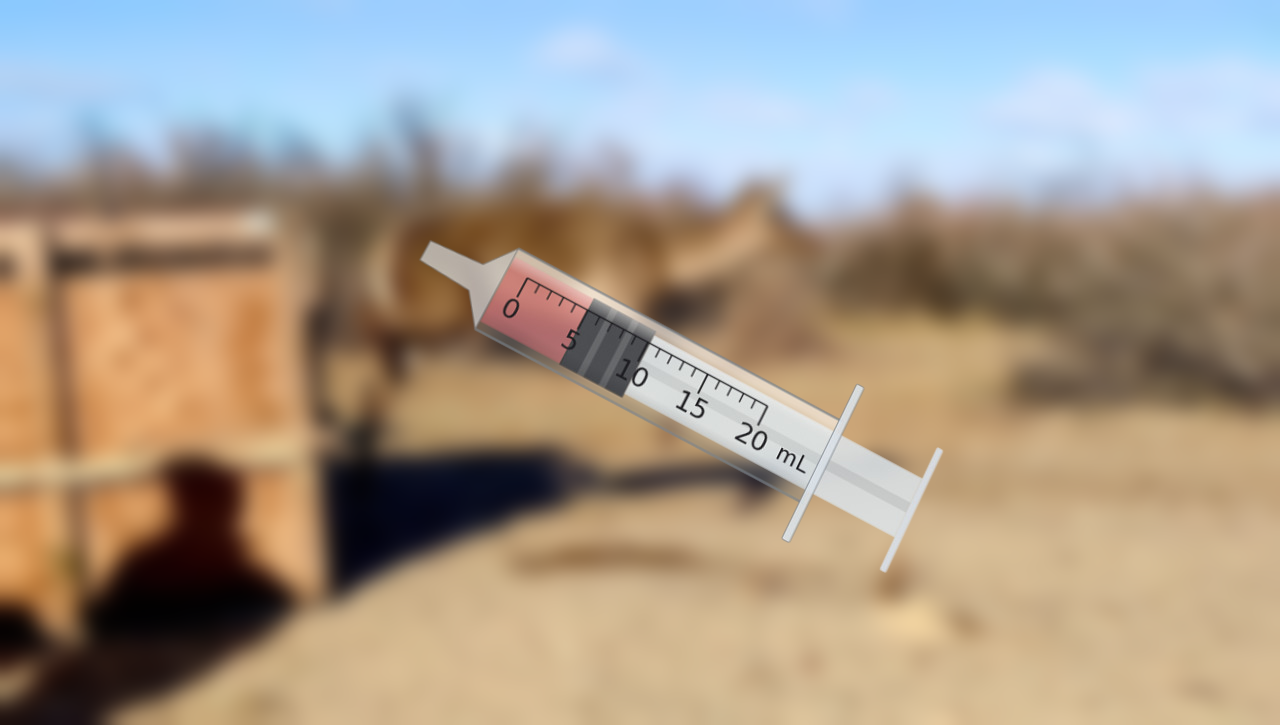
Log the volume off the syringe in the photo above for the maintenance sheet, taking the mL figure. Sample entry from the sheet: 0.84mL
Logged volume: 5mL
